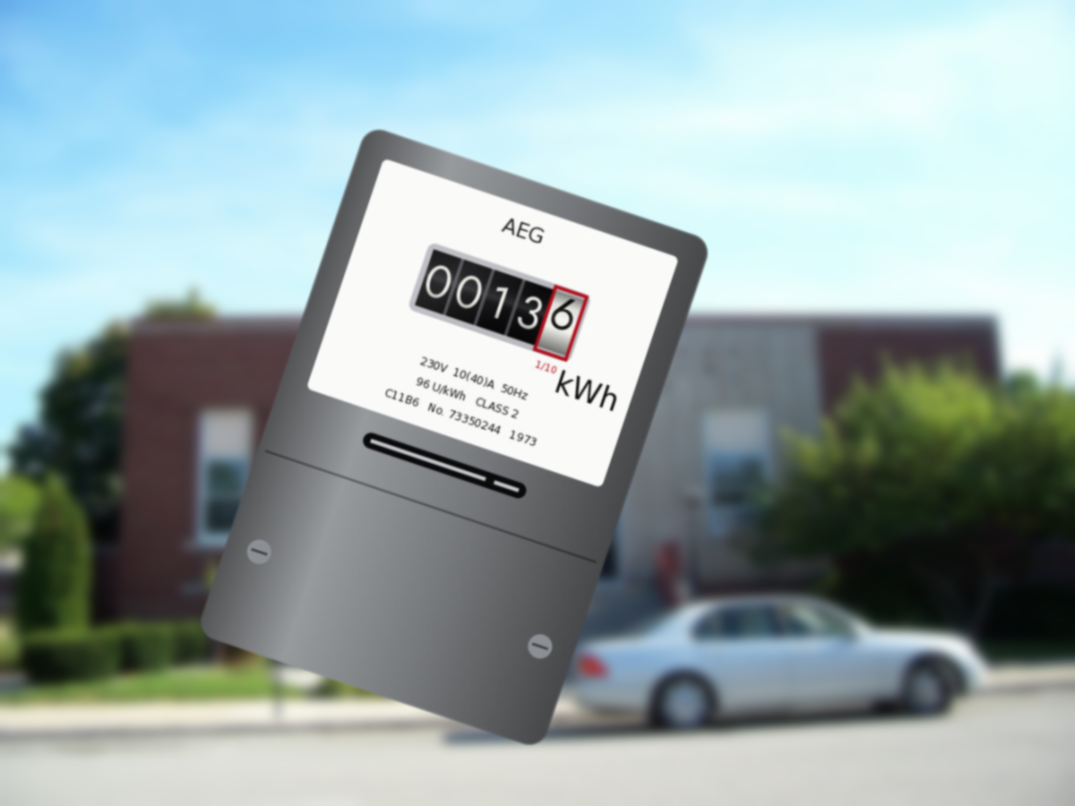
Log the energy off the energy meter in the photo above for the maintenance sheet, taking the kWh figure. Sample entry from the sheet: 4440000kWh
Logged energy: 13.6kWh
